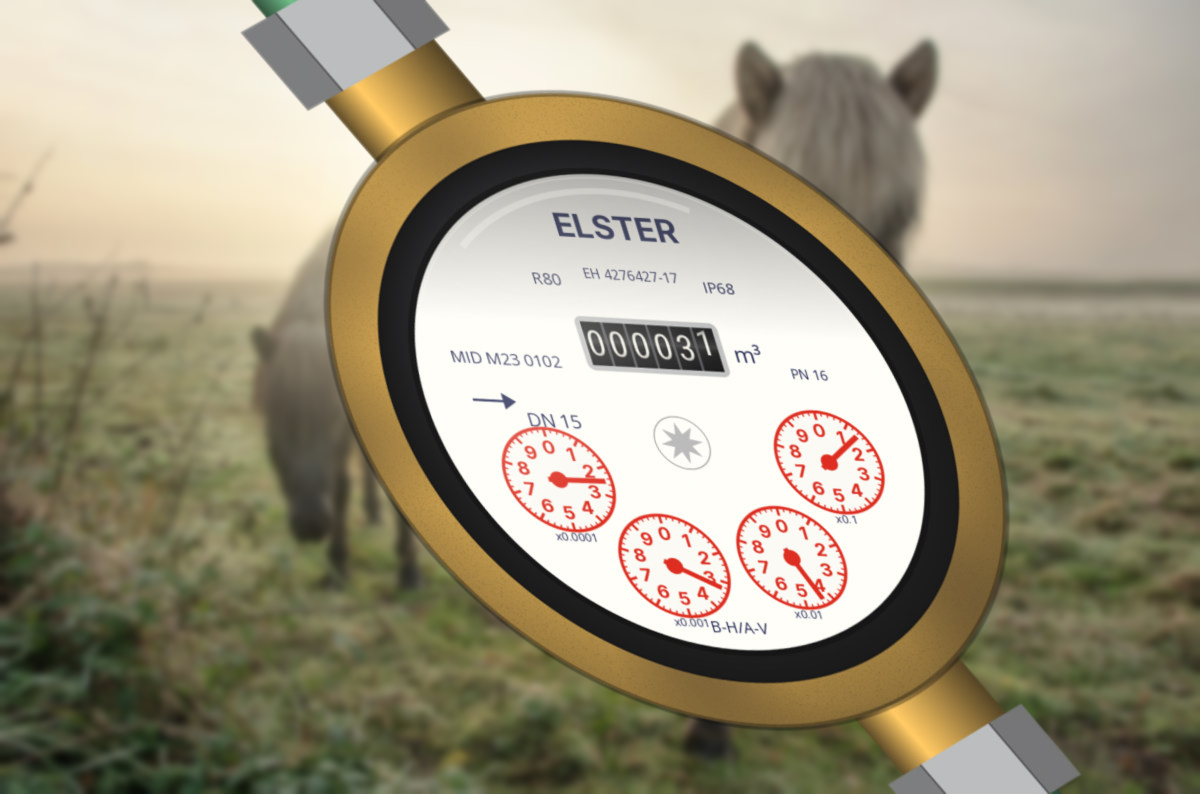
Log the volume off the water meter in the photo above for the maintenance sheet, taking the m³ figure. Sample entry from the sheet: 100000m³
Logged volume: 31.1432m³
